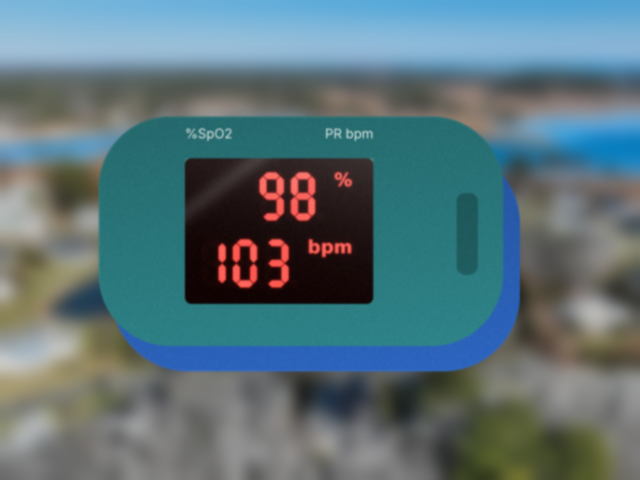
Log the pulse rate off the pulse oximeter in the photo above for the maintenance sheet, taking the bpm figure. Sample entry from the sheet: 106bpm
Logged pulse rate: 103bpm
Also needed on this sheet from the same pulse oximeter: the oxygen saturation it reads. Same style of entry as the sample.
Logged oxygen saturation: 98%
